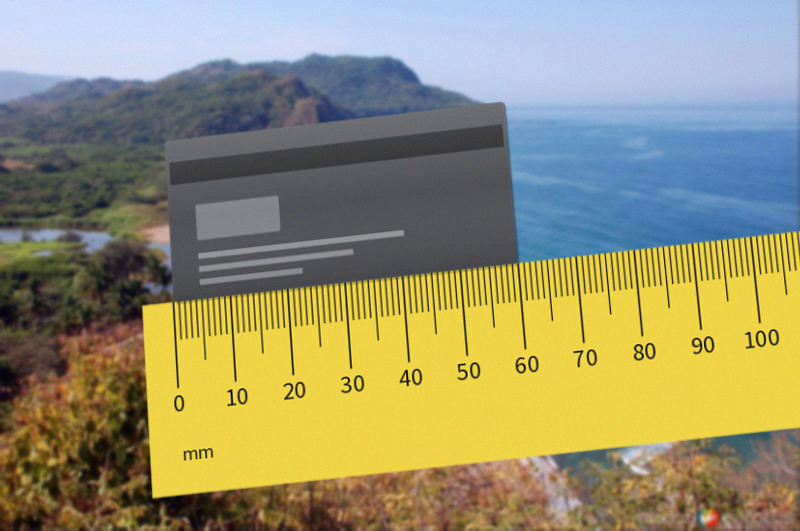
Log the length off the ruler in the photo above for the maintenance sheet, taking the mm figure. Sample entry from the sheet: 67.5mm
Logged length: 60mm
